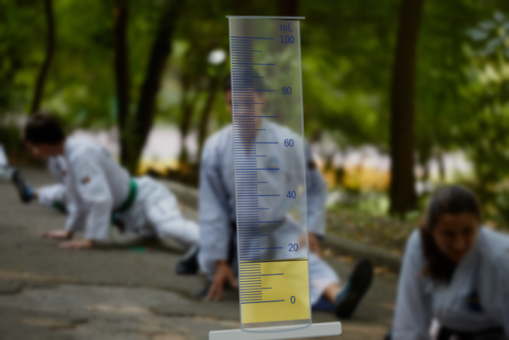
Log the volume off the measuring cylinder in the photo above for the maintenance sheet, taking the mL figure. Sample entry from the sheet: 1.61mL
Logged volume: 15mL
